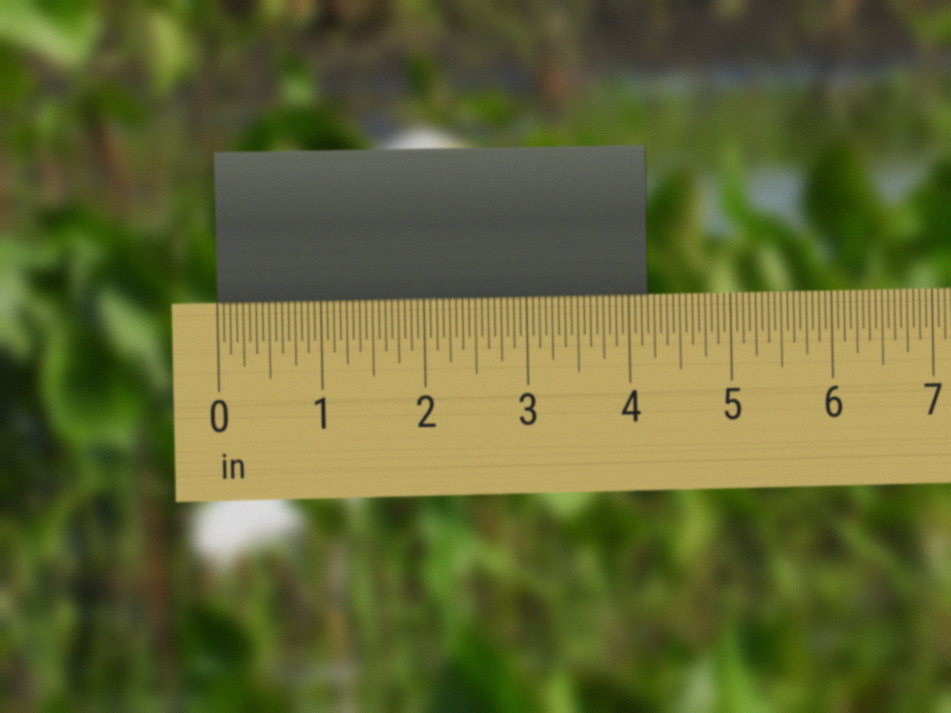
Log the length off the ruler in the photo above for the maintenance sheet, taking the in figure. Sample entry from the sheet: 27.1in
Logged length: 4.1875in
